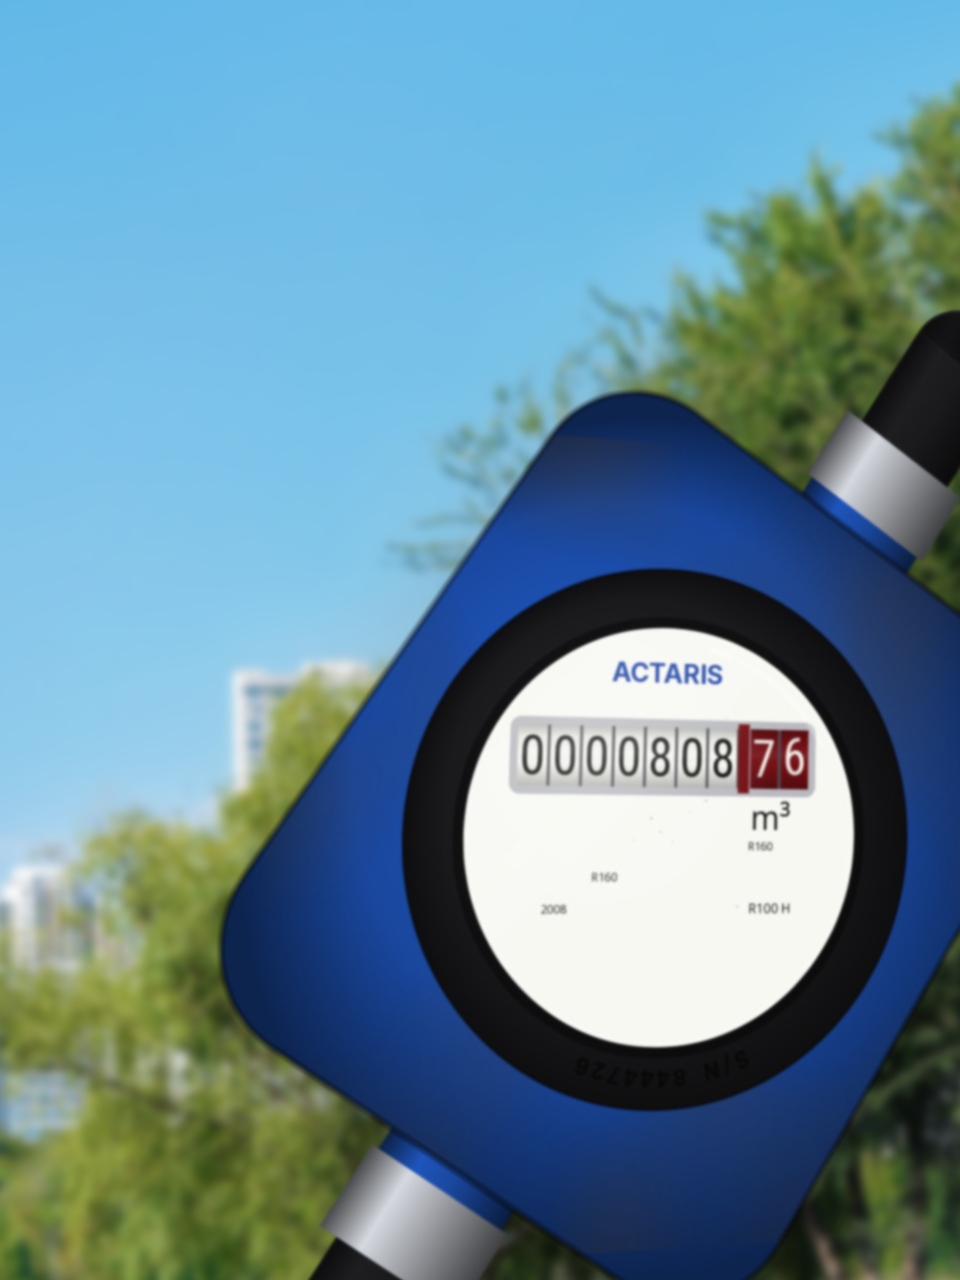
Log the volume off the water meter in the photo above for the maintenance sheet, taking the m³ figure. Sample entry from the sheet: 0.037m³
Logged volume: 808.76m³
